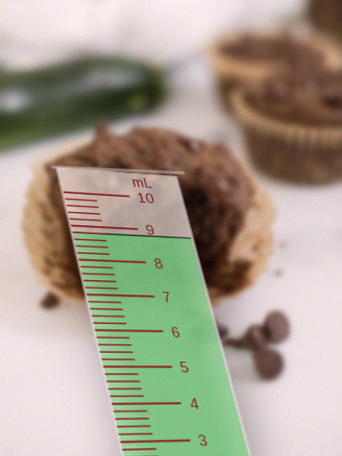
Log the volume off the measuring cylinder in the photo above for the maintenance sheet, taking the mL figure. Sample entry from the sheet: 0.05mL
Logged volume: 8.8mL
